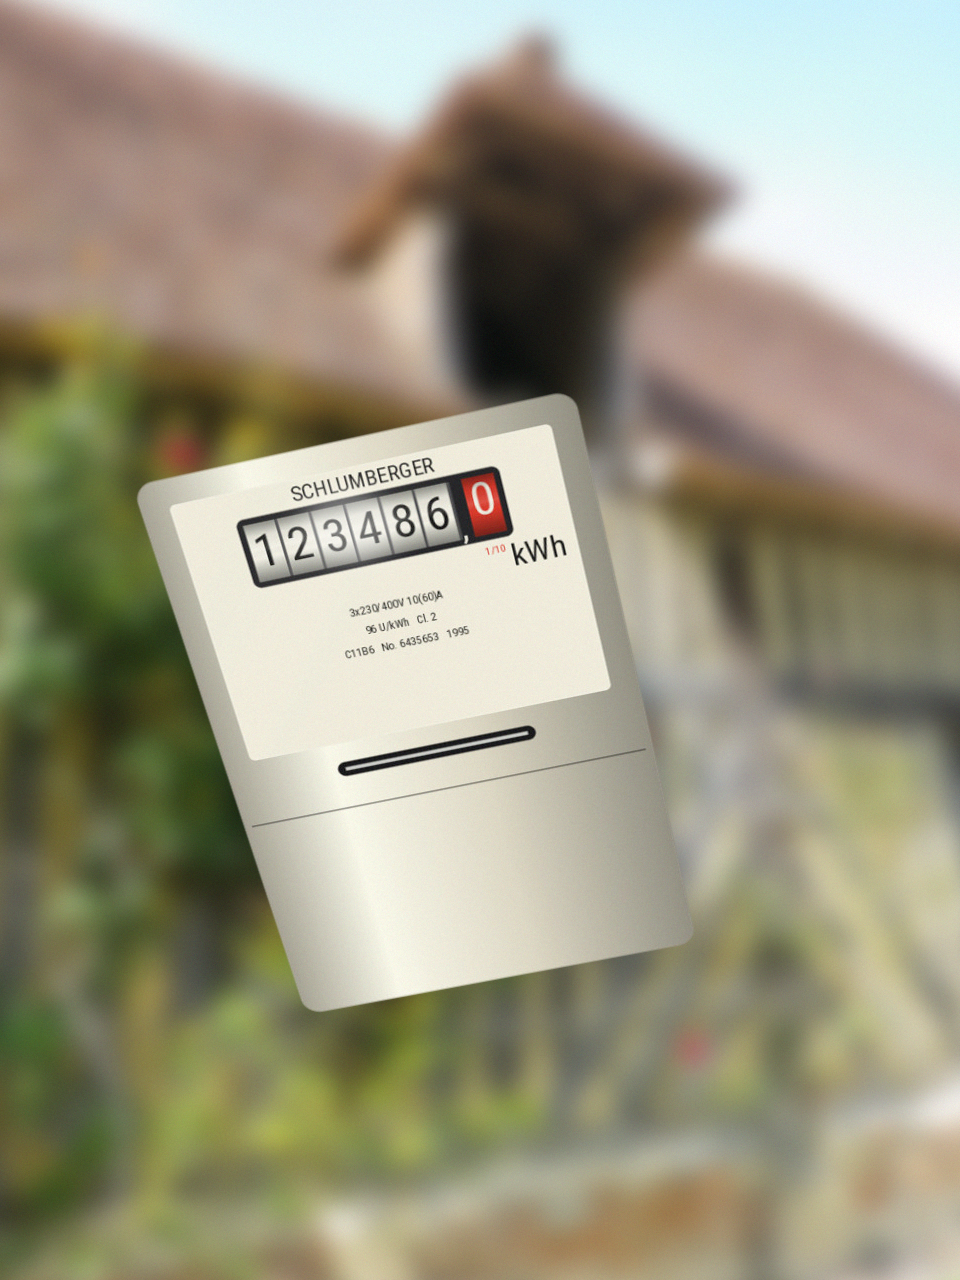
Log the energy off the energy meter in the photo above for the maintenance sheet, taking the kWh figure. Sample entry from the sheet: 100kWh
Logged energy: 123486.0kWh
